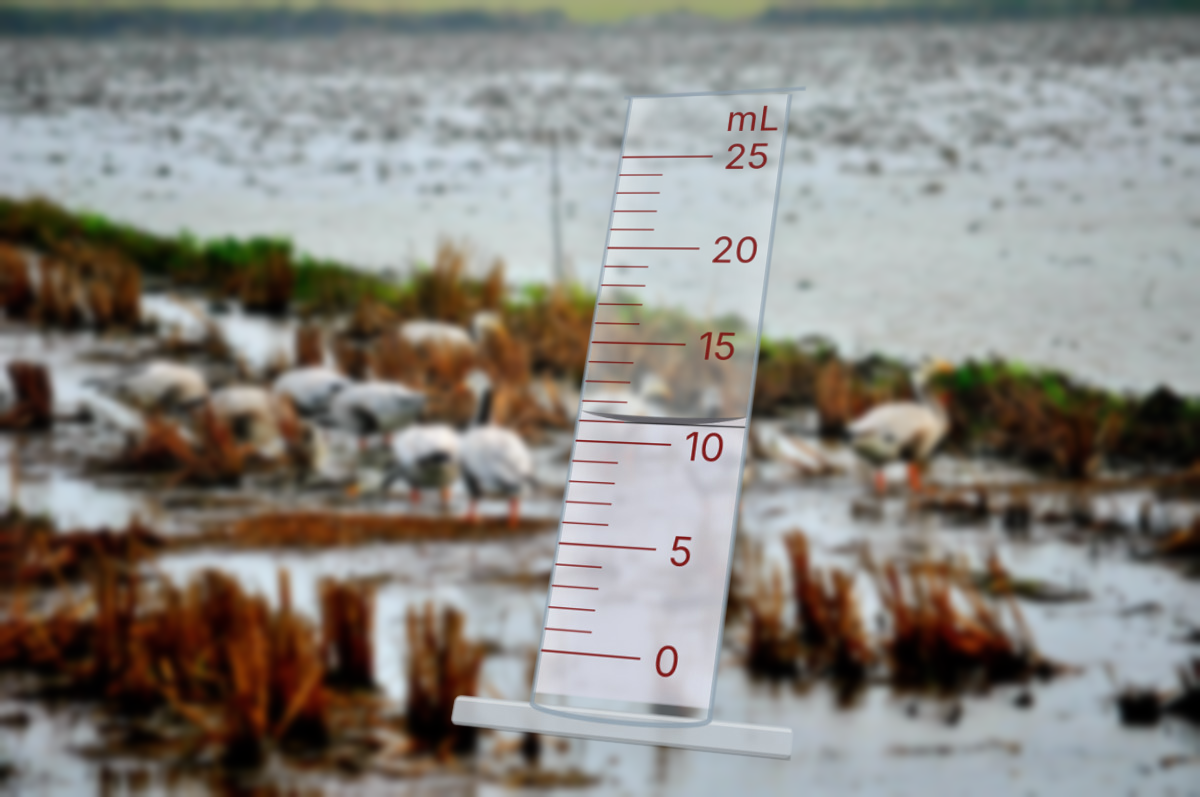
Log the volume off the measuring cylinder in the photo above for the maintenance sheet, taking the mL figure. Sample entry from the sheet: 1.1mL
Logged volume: 11mL
